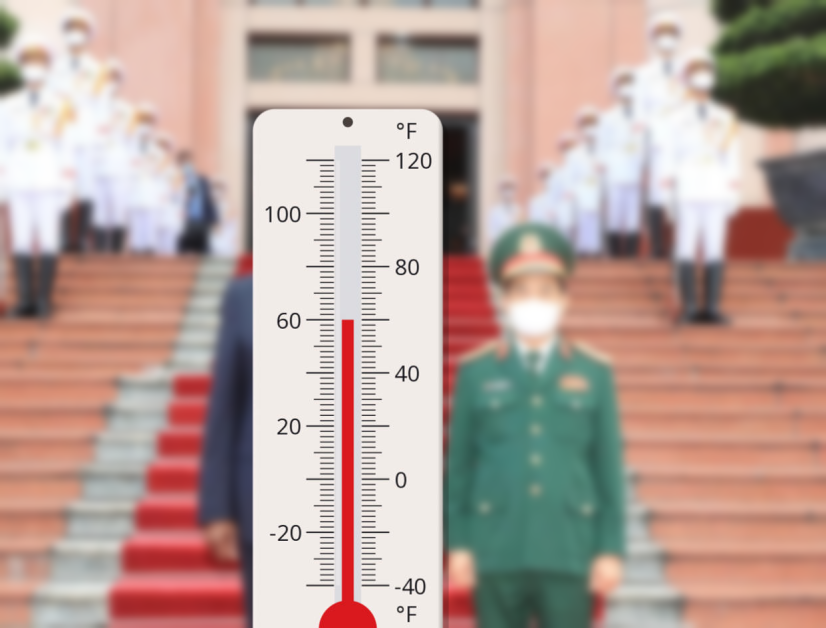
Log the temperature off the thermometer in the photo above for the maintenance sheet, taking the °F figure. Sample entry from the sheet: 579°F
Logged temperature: 60°F
